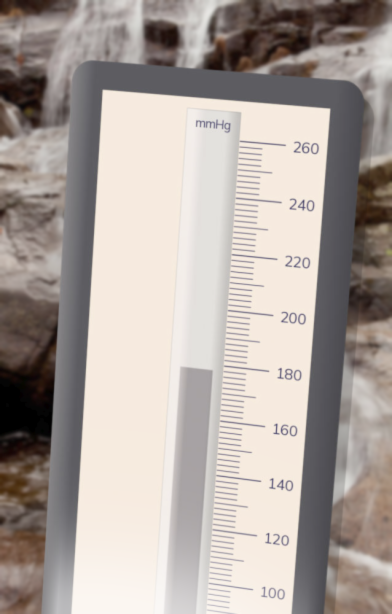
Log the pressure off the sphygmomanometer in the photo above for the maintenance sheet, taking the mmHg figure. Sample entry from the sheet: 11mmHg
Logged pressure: 178mmHg
